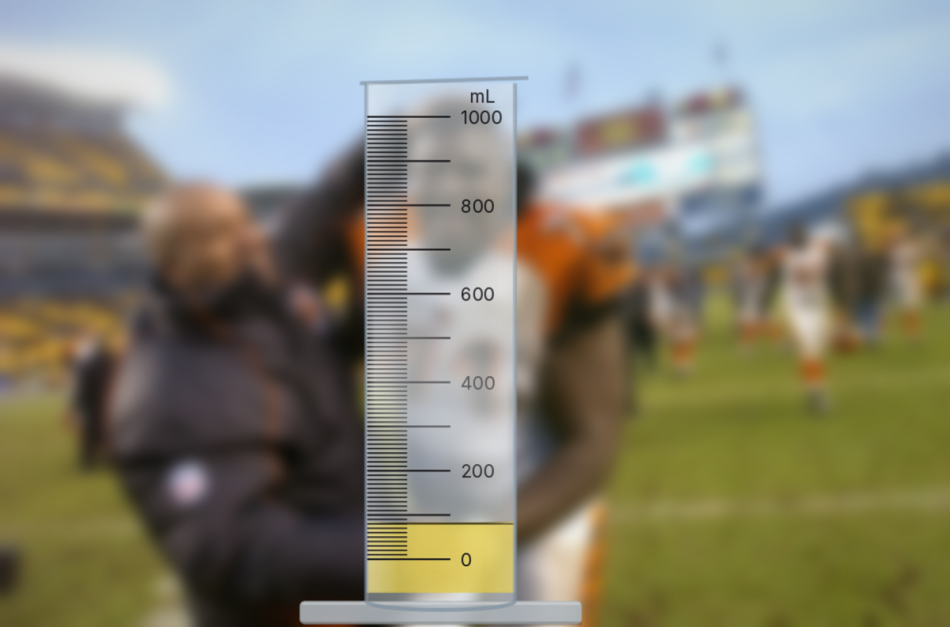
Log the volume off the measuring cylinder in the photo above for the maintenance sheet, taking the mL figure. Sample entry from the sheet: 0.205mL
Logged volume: 80mL
